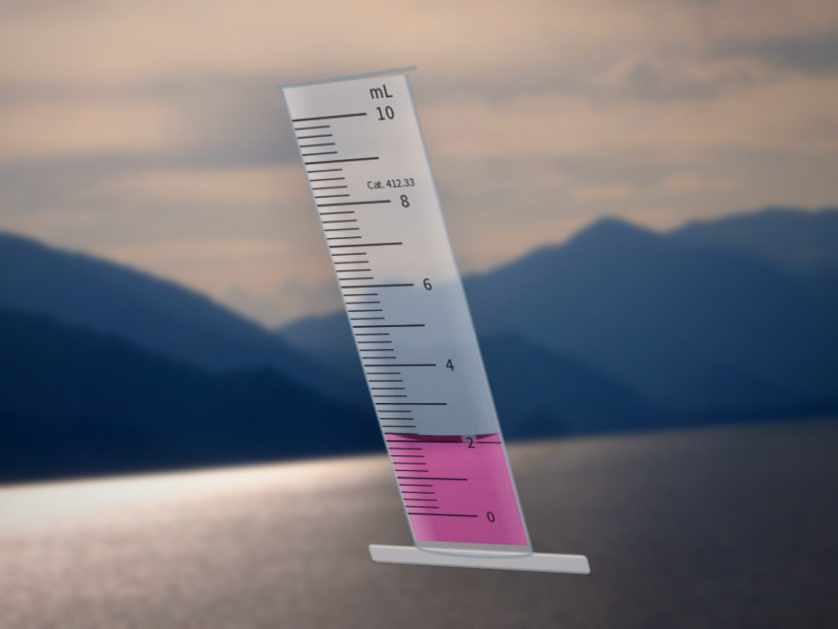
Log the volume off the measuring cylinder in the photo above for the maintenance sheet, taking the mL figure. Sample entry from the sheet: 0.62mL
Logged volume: 2mL
